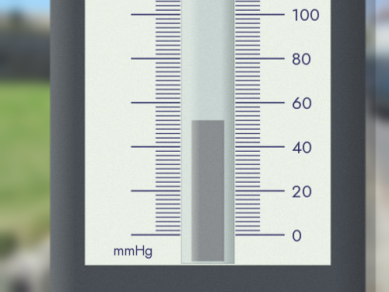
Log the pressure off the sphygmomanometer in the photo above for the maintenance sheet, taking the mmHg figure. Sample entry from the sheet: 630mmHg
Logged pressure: 52mmHg
